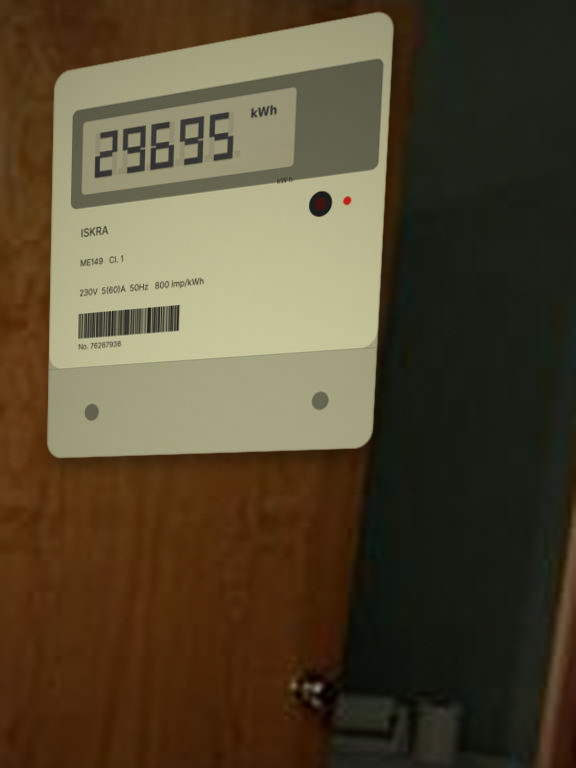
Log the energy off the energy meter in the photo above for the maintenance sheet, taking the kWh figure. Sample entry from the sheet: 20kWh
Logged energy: 29695kWh
